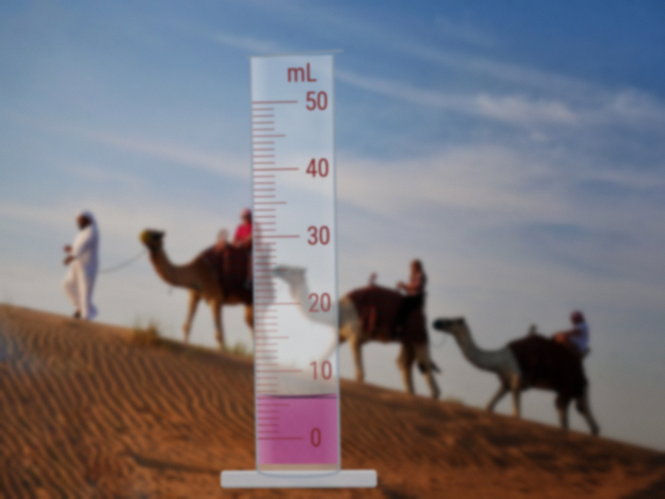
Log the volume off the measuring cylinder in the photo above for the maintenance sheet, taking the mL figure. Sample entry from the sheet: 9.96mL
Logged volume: 6mL
